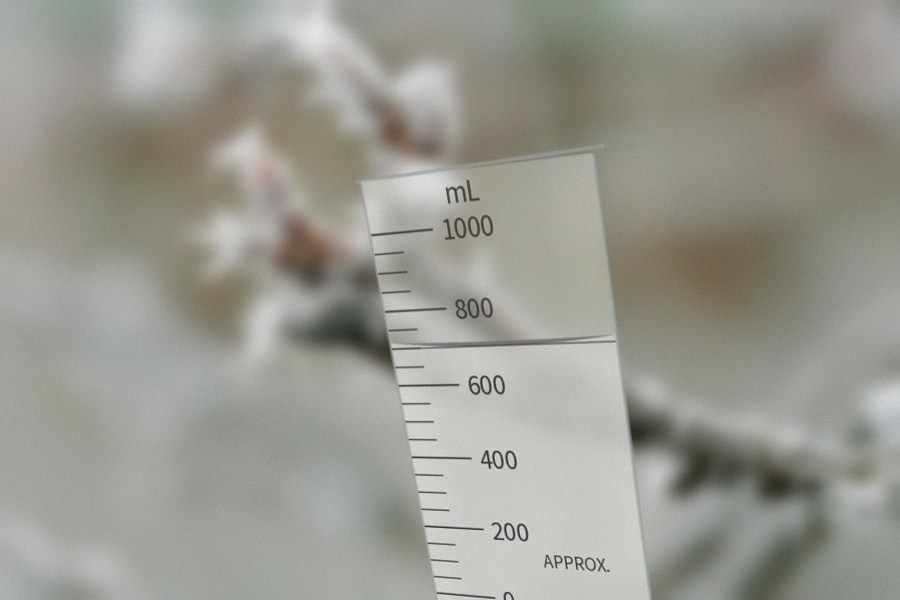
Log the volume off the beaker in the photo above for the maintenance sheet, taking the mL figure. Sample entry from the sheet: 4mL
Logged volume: 700mL
